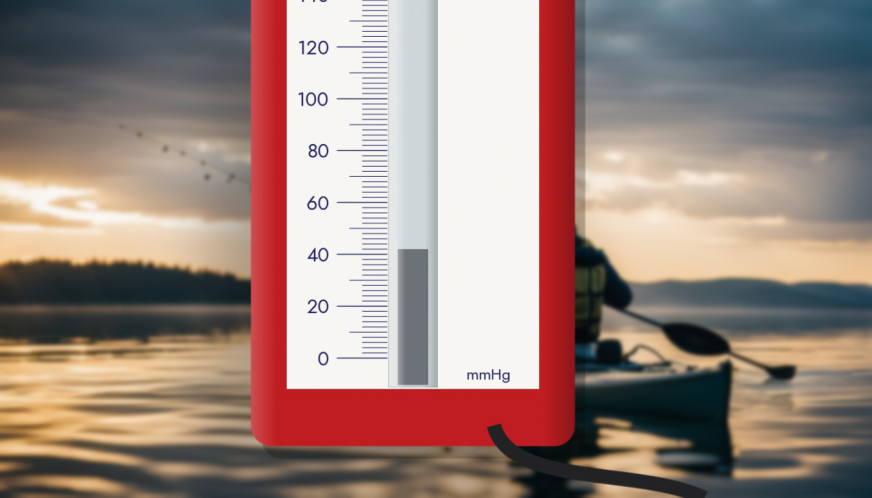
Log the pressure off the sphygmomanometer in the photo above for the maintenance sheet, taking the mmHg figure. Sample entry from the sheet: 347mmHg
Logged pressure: 42mmHg
